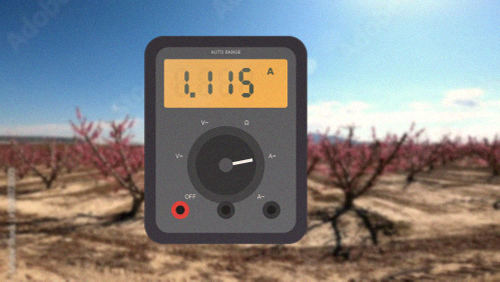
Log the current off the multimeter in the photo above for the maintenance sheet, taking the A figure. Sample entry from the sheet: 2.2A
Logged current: 1.115A
